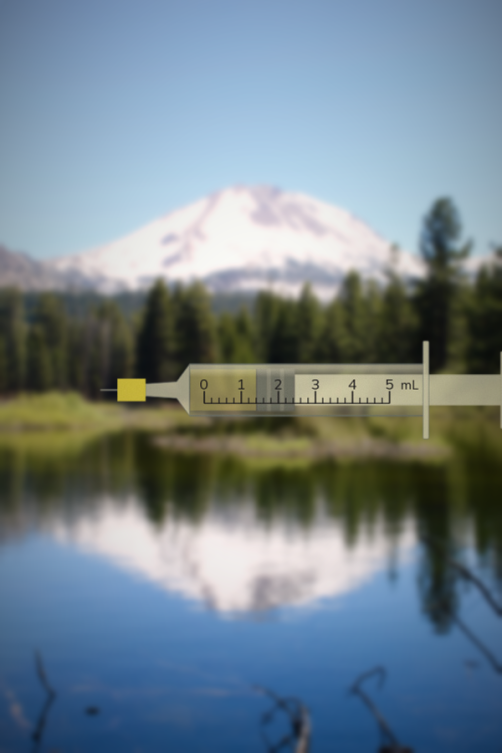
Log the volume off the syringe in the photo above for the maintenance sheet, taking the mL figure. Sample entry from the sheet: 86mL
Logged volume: 1.4mL
